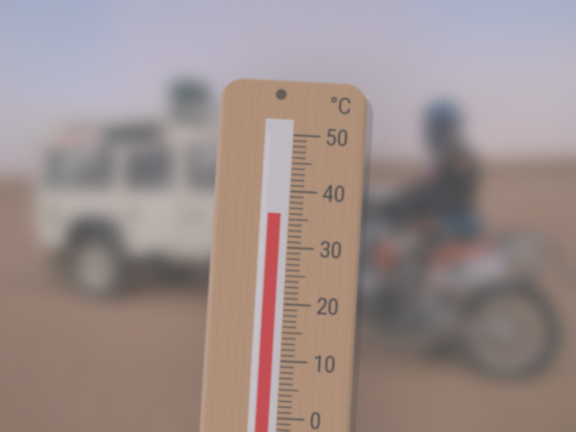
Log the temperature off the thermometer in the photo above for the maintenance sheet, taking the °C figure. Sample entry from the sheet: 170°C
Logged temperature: 36°C
